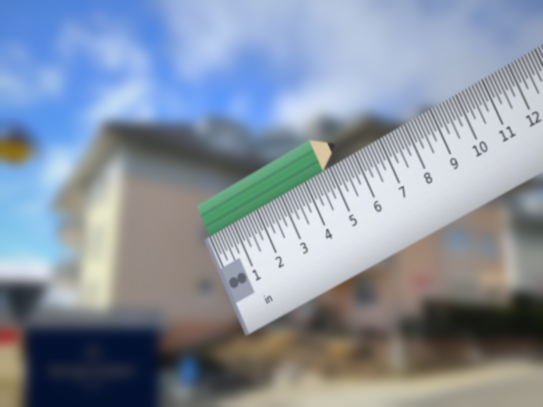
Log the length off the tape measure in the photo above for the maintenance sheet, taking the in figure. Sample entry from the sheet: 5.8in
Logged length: 5.5in
